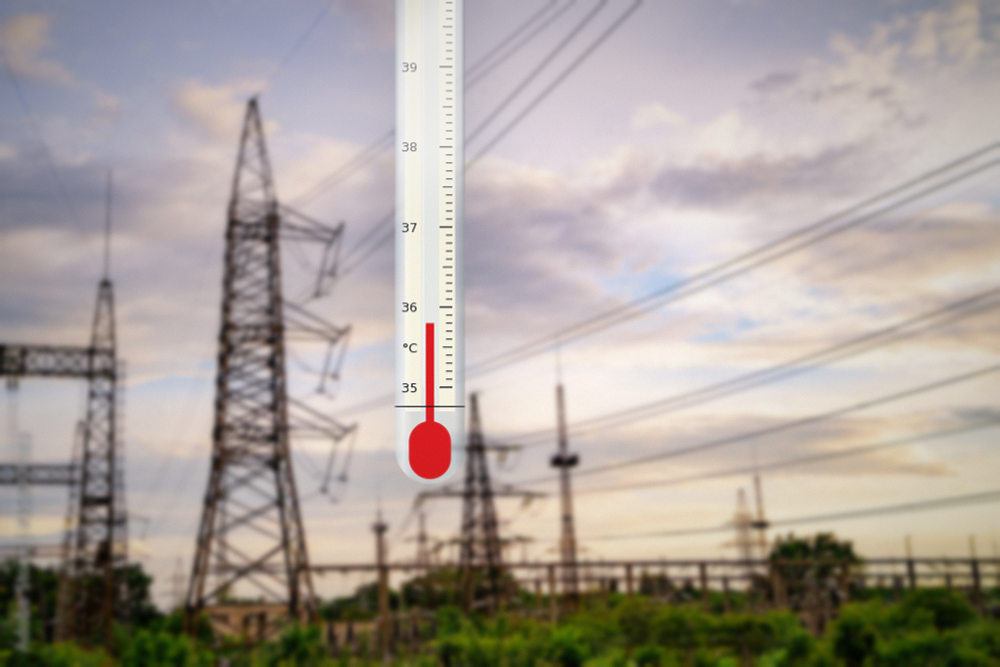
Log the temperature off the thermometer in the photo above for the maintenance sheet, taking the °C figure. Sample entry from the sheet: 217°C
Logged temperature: 35.8°C
